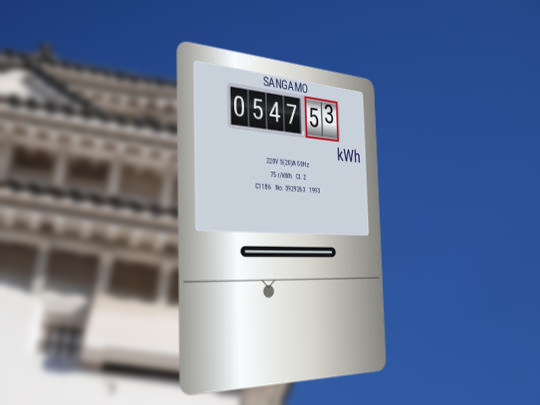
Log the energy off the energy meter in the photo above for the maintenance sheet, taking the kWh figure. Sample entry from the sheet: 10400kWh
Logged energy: 547.53kWh
